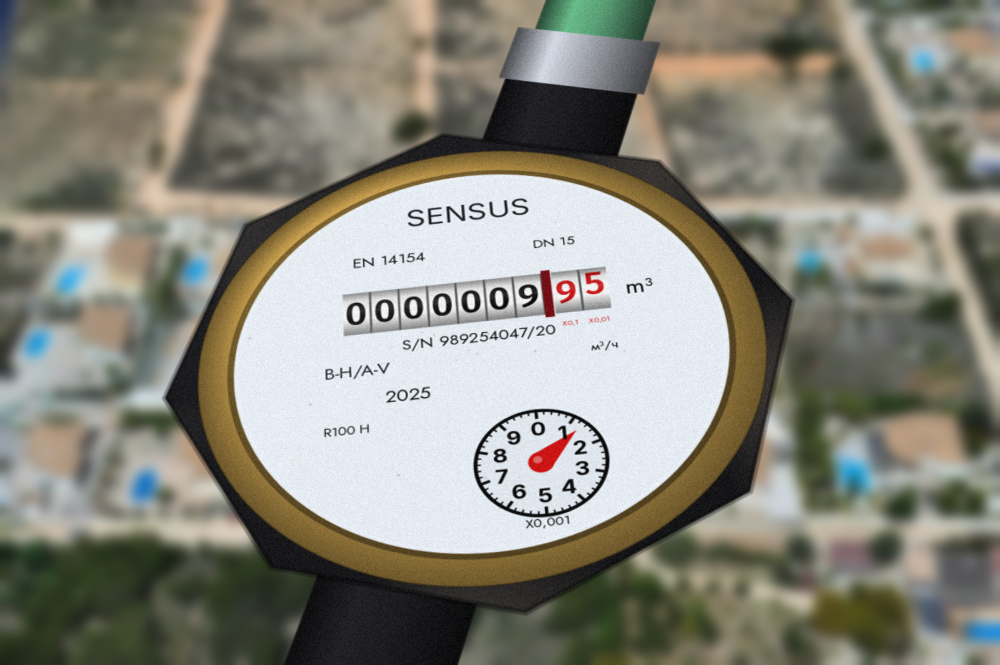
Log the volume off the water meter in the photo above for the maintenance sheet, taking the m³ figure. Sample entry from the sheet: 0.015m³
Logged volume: 9.951m³
